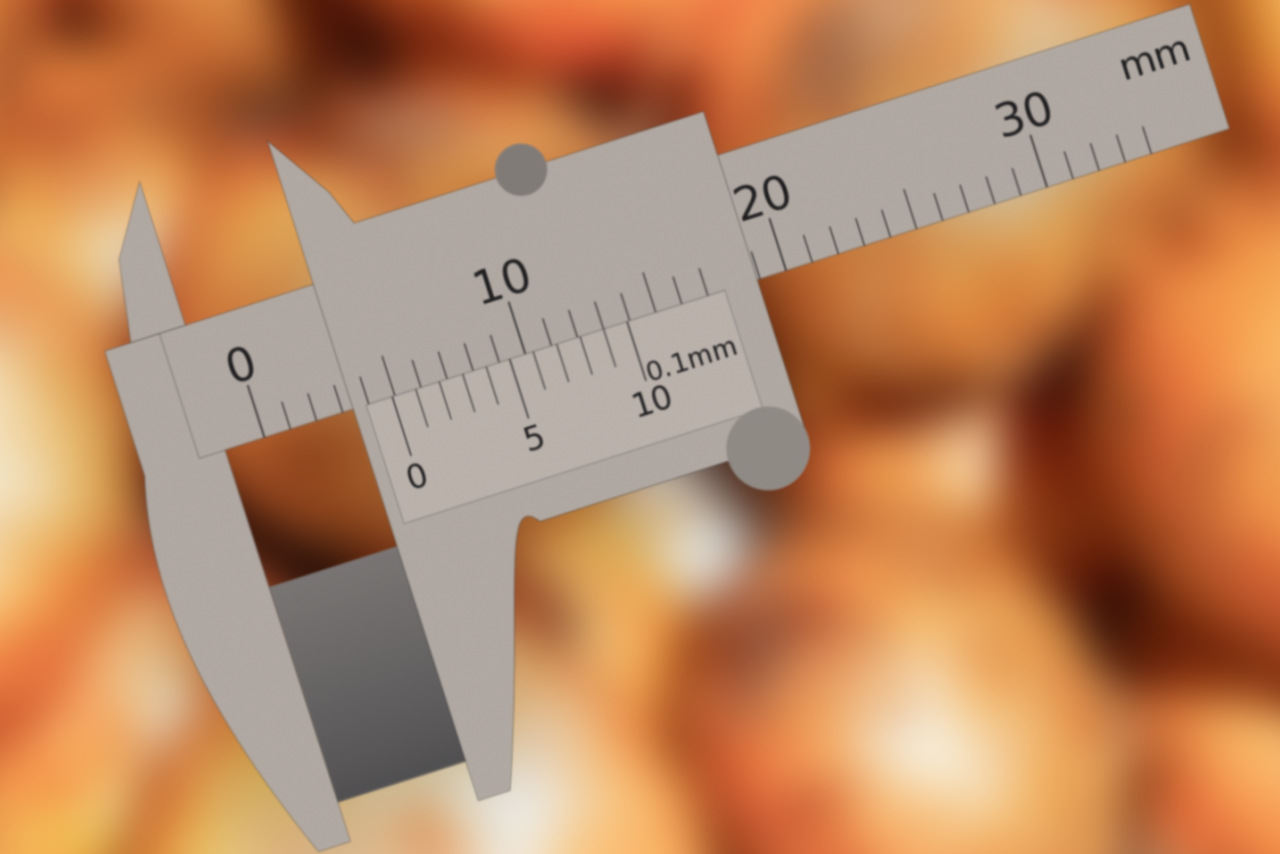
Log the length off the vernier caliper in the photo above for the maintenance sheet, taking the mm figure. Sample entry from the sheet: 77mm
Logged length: 4.9mm
